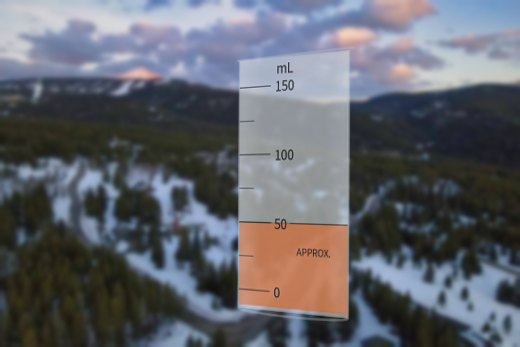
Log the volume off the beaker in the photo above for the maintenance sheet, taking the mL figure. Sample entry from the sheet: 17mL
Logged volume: 50mL
